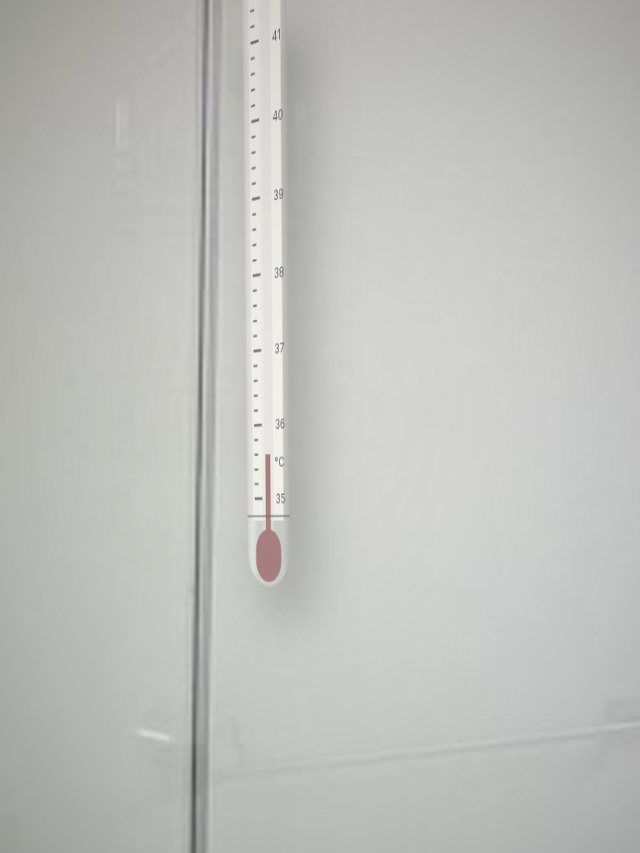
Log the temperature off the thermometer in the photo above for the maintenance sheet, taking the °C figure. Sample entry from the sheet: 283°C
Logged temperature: 35.6°C
